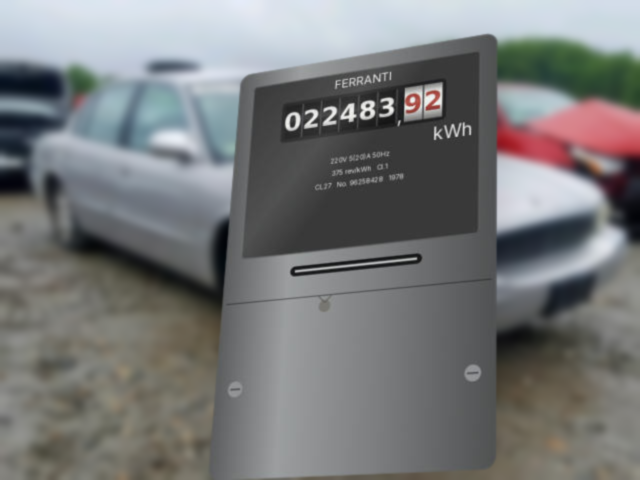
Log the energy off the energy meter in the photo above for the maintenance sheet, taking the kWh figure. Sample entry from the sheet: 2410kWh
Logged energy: 22483.92kWh
